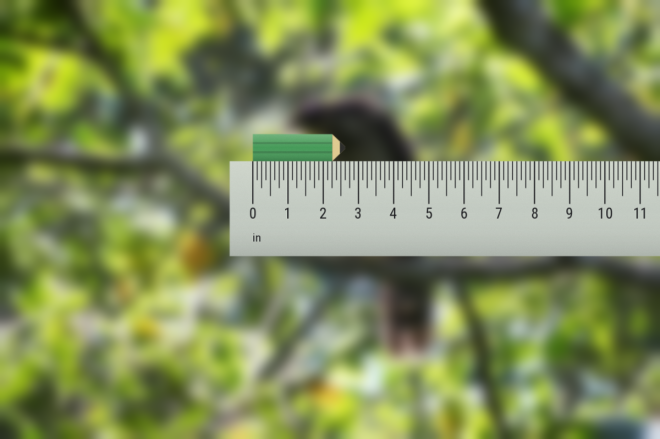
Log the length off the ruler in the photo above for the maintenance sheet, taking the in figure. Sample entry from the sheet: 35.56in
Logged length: 2.625in
